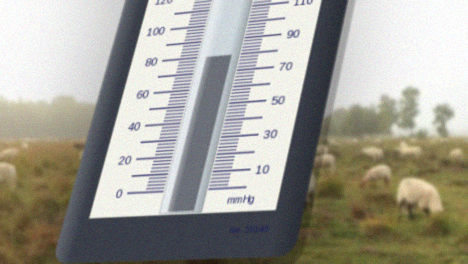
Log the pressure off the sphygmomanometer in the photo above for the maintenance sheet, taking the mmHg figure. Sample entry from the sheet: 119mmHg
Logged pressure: 80mmHg
